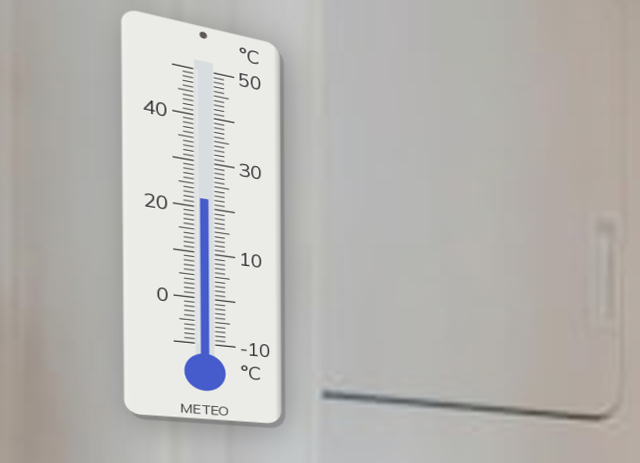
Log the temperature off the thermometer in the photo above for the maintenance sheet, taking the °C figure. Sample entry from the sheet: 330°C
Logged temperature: 22°C
